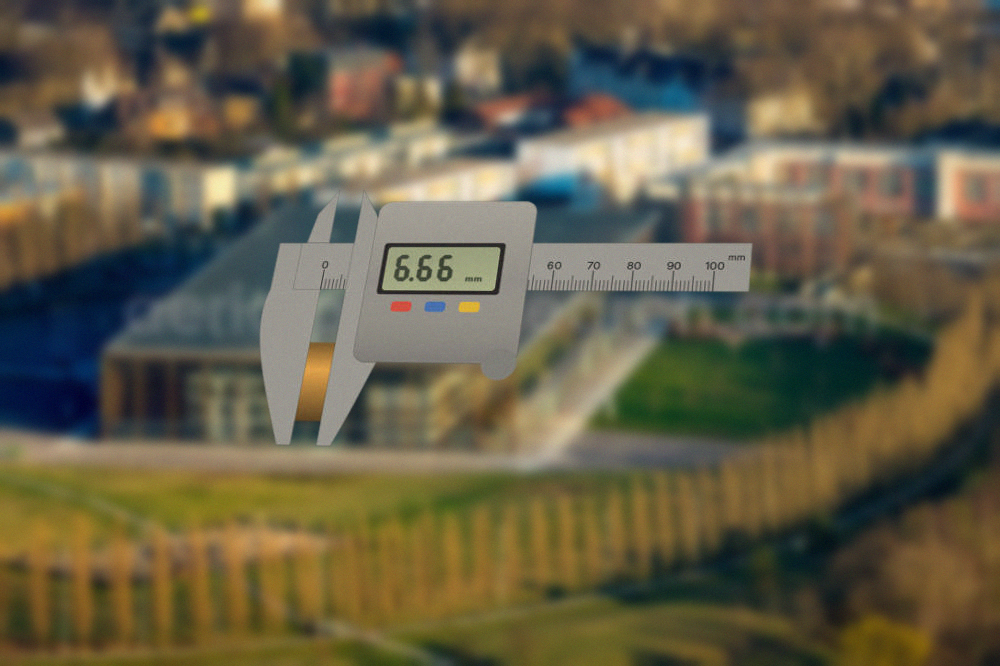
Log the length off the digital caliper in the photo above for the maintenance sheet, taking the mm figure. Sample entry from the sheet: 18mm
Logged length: 6.66mm
